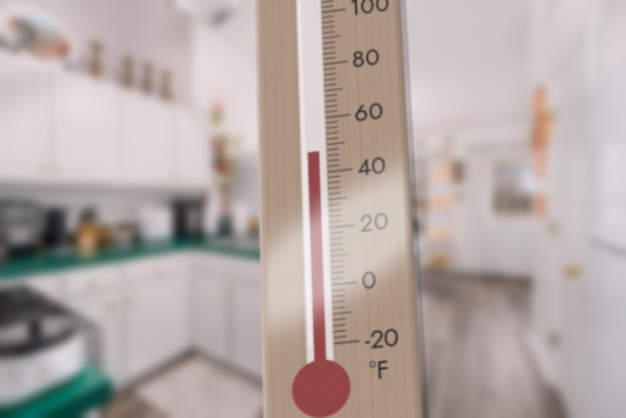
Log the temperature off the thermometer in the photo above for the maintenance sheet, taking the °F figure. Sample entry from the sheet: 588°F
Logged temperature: 48°F
